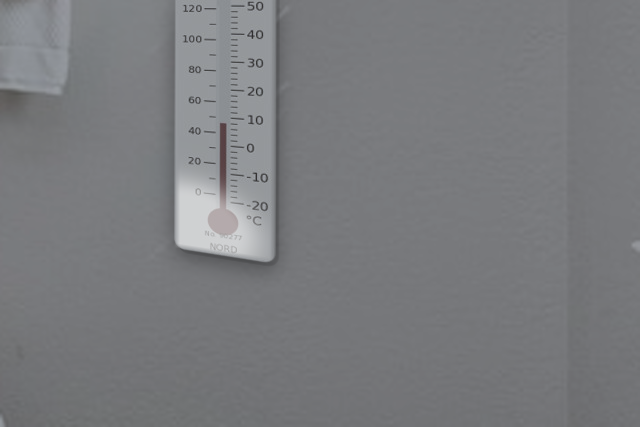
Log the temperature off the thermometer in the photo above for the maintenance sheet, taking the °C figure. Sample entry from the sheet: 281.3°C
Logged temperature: 8°C
